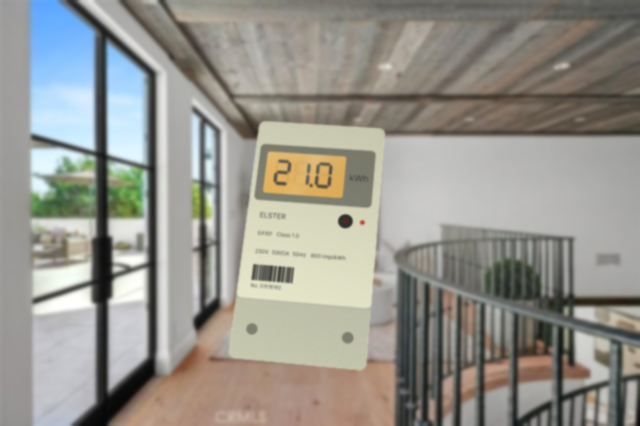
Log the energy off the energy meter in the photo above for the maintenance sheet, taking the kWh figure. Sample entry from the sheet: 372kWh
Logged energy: 21.0kWh
